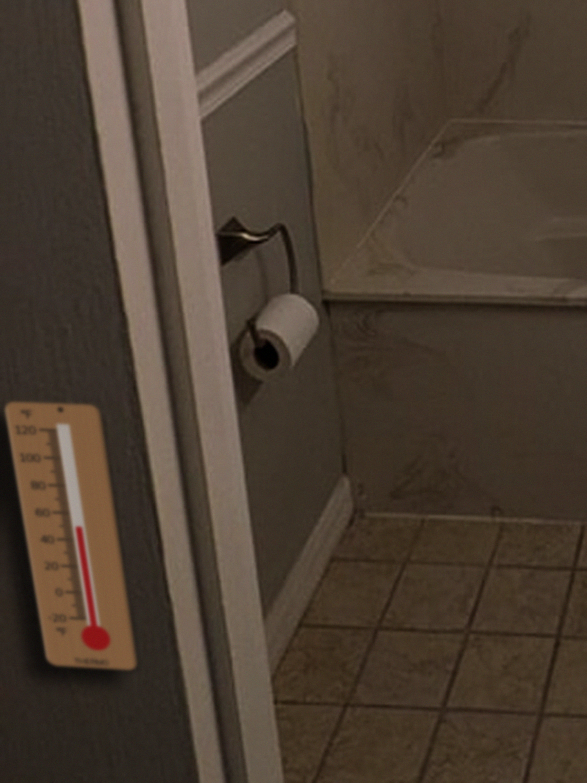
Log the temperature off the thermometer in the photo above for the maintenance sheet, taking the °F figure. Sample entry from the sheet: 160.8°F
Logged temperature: 50°F
